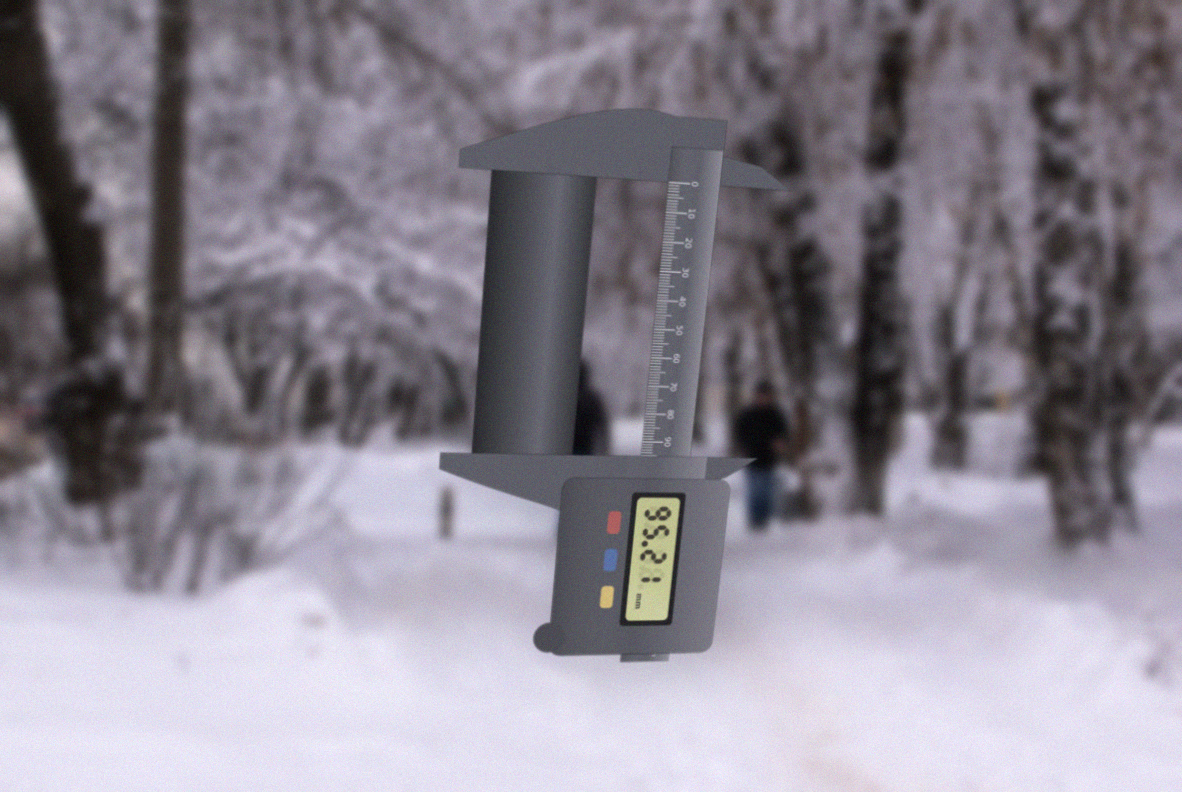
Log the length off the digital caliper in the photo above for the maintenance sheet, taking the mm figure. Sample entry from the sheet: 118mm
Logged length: 95.21mm
